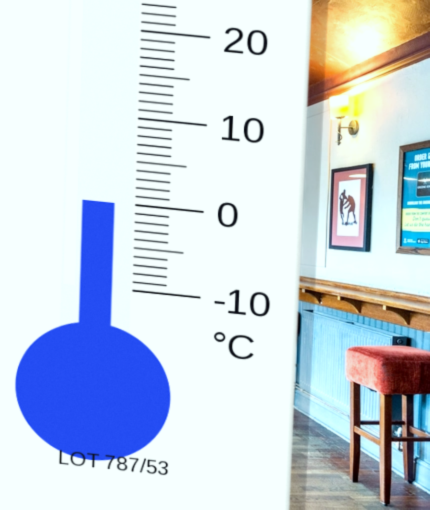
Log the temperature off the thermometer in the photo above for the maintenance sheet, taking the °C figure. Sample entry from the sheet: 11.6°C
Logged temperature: 0°C
